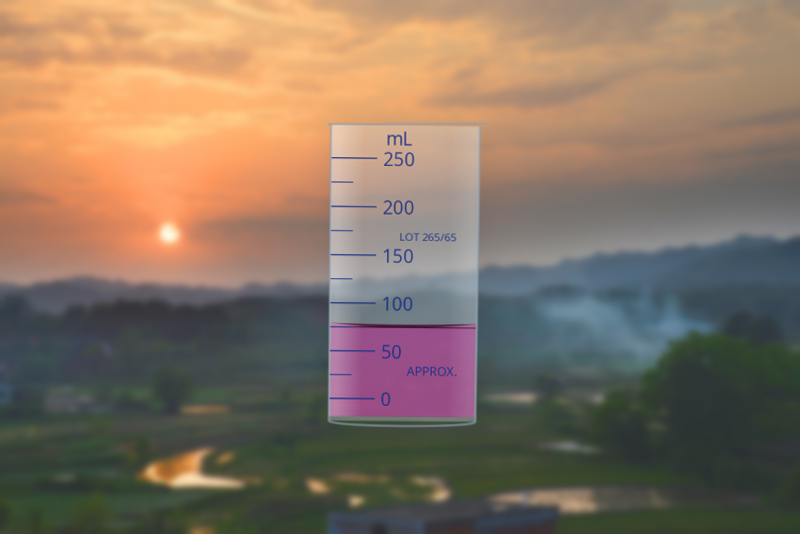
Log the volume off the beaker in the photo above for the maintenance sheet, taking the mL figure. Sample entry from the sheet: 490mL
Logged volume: 75mL
